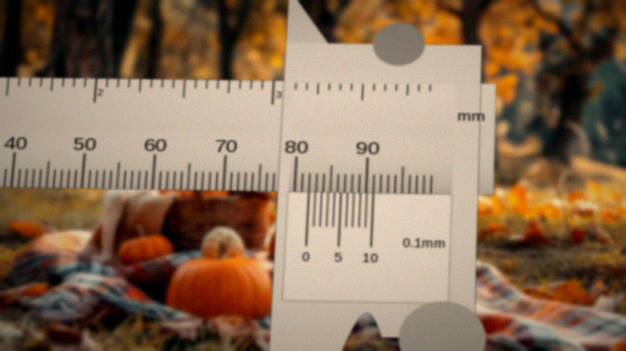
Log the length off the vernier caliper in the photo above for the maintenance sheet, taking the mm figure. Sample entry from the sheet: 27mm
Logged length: 82.0mm
